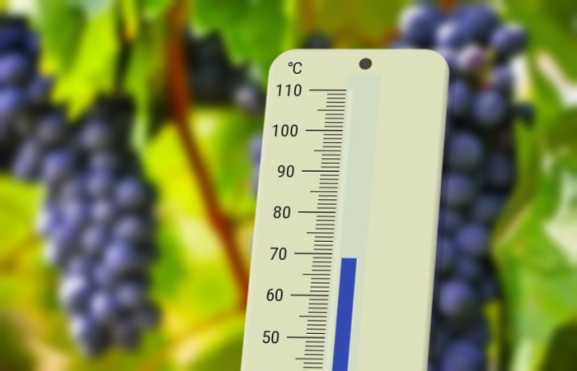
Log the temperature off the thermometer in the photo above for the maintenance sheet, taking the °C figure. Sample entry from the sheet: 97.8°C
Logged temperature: 69°C
